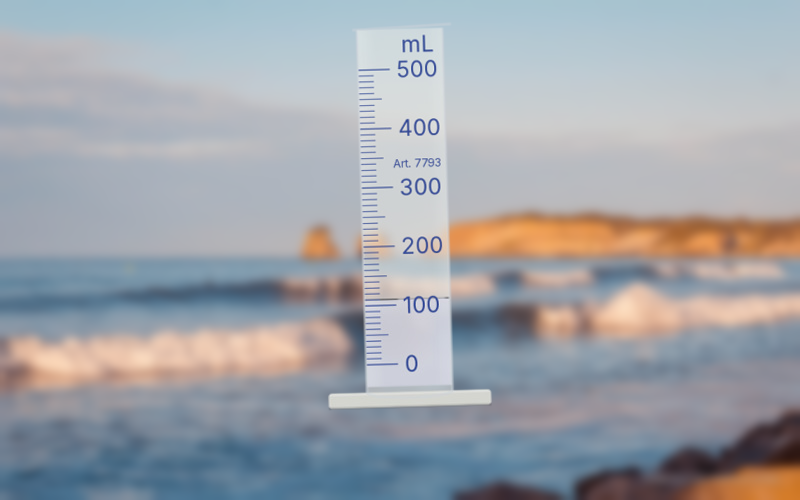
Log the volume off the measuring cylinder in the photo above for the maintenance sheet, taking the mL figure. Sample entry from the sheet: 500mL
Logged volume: 110mL
